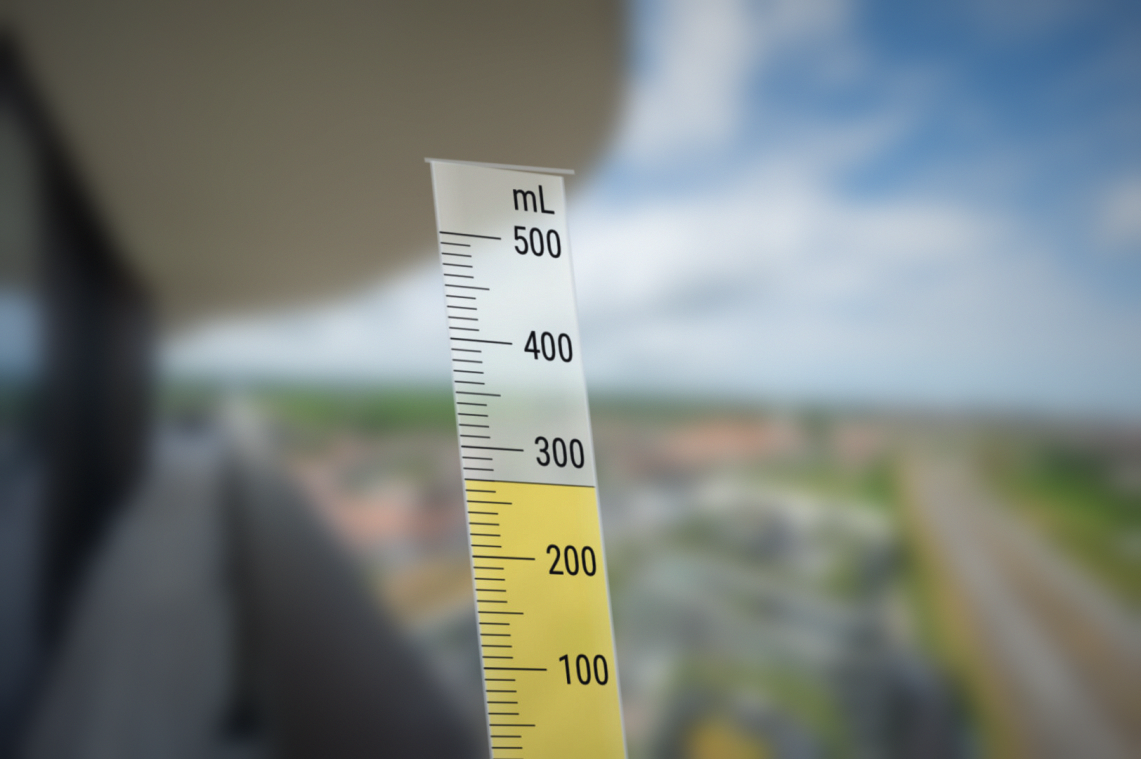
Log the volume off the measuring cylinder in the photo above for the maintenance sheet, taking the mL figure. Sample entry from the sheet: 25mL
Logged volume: 270mL
